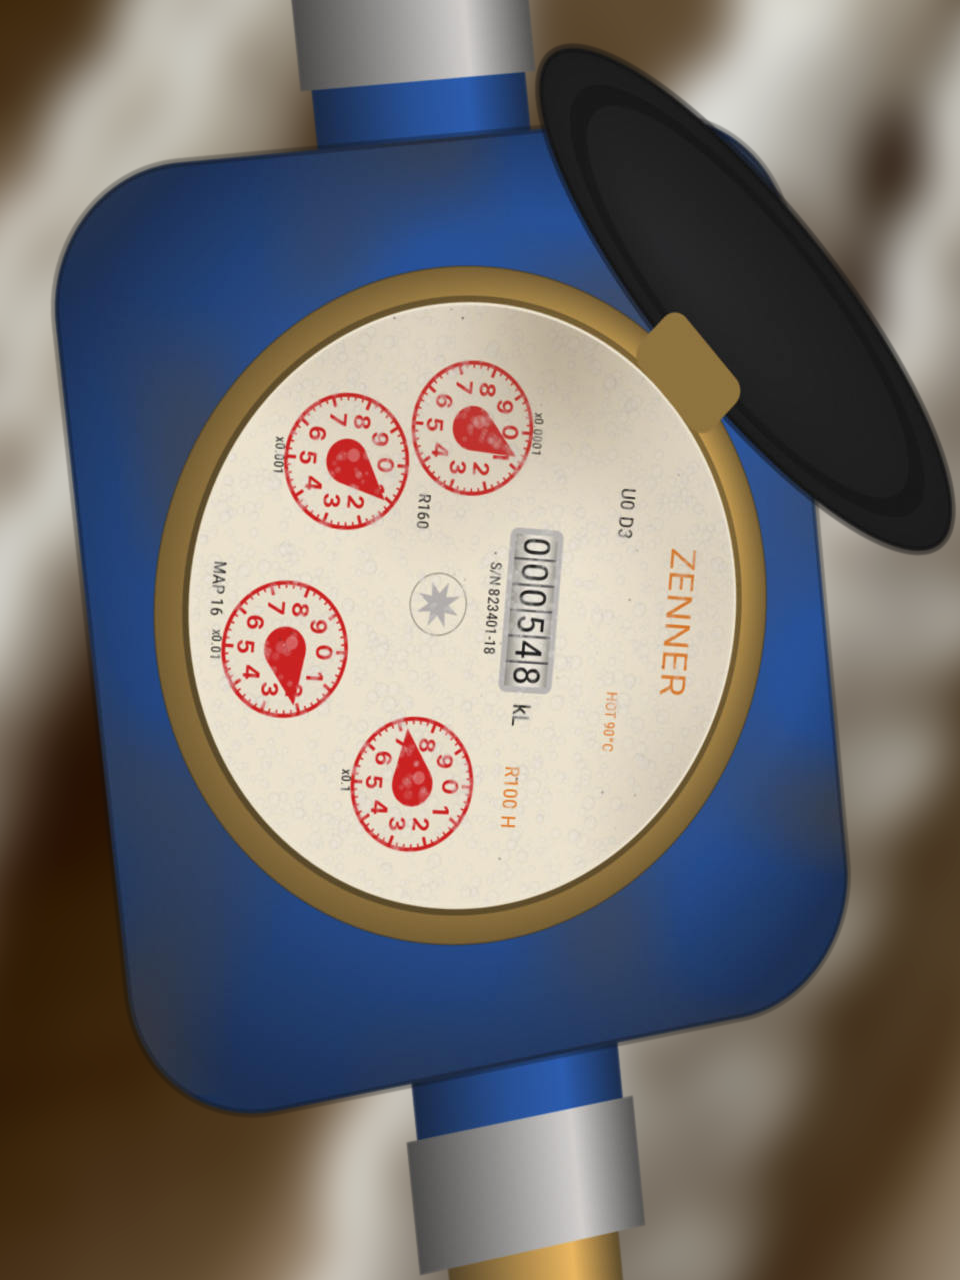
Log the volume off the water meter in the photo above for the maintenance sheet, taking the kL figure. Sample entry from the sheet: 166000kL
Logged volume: 548.7210kL
